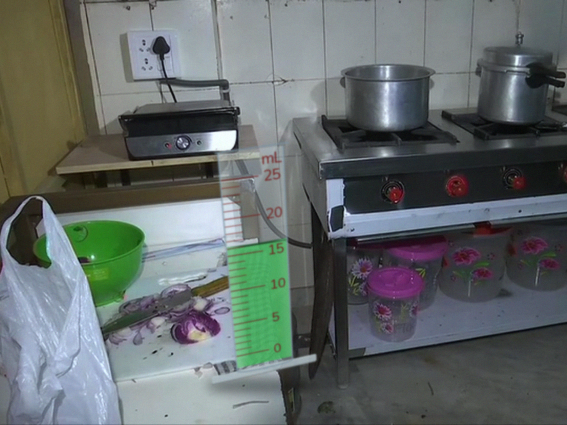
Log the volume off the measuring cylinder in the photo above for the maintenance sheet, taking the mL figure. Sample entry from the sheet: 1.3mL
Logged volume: 16mL
